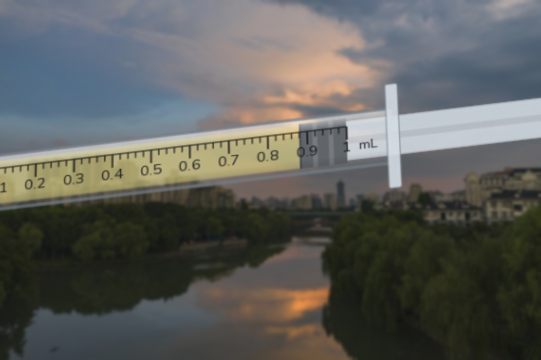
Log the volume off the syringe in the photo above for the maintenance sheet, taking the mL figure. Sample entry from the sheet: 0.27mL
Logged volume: 0.88mL
